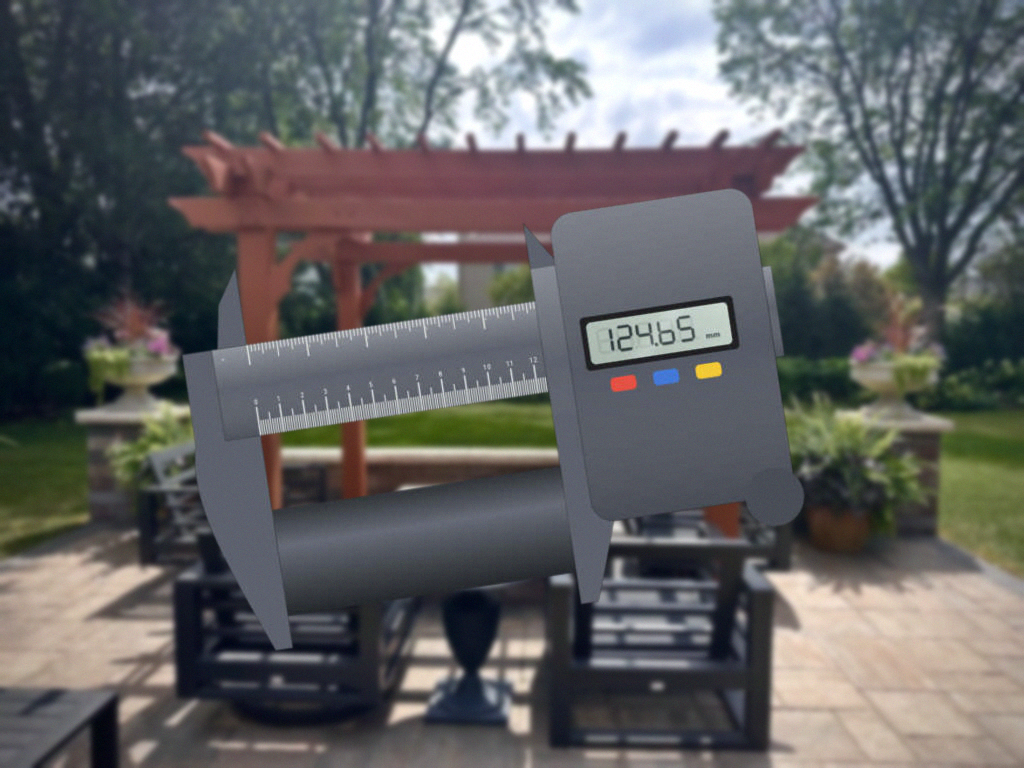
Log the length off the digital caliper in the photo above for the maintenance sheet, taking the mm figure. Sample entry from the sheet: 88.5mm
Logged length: 124.65mm
